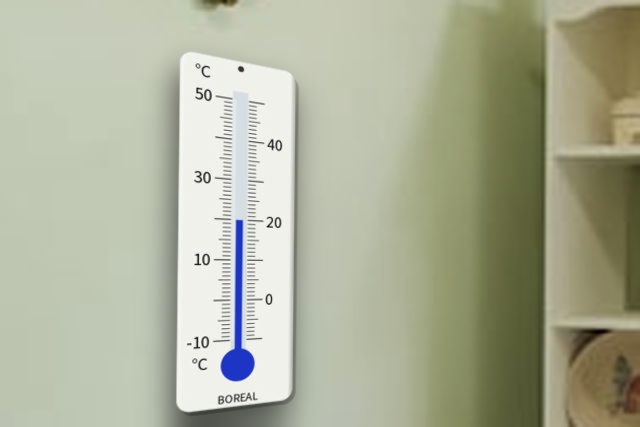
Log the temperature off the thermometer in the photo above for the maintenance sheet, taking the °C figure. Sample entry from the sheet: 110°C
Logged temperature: 20°C
